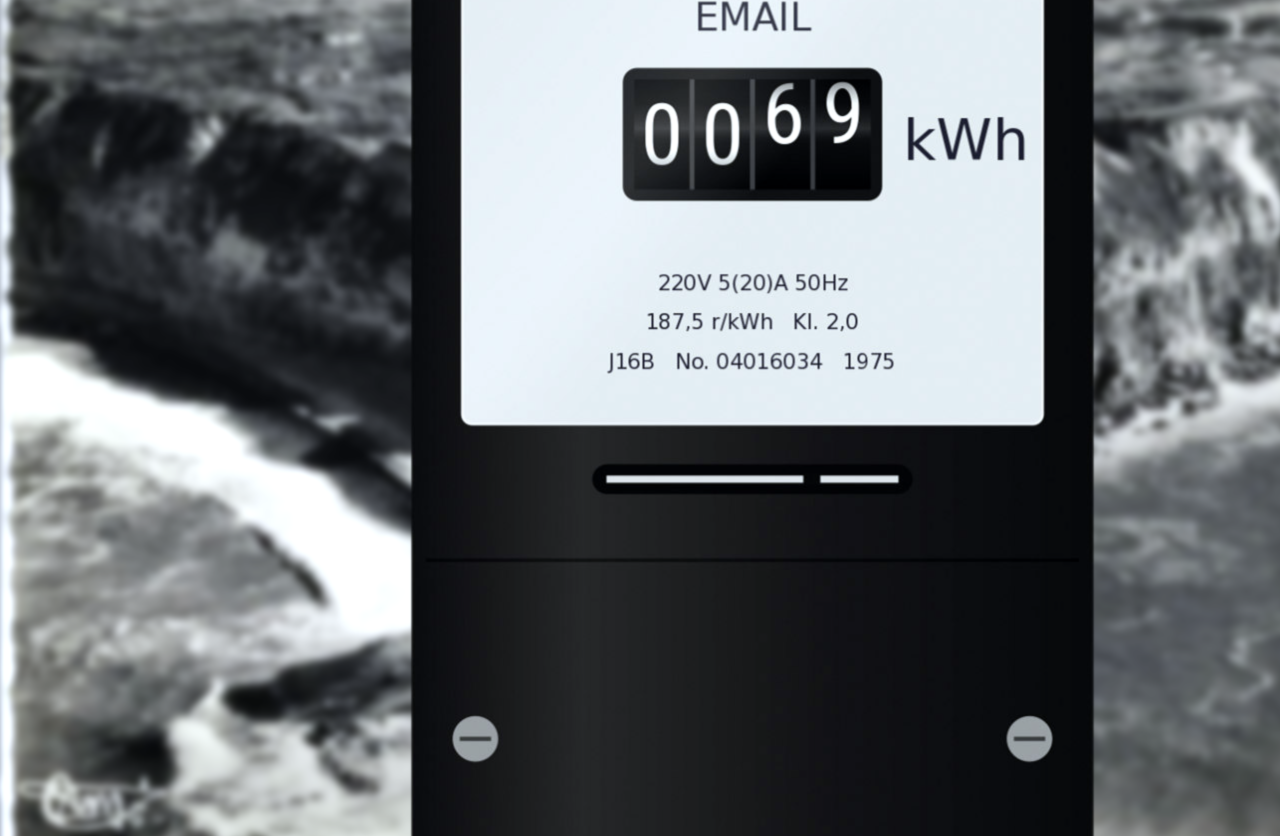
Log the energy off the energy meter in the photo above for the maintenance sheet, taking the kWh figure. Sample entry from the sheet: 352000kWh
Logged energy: 69kWh
